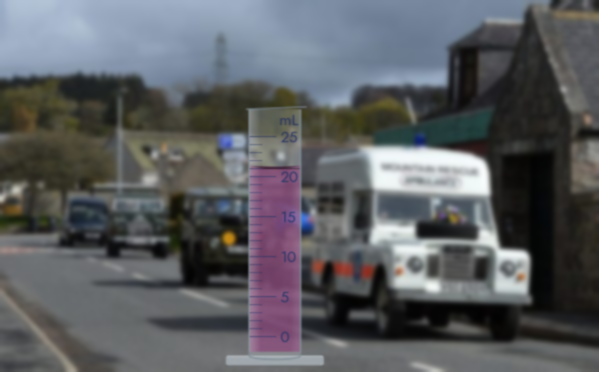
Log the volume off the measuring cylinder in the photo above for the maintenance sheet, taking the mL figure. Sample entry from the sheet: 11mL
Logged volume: 21mL
